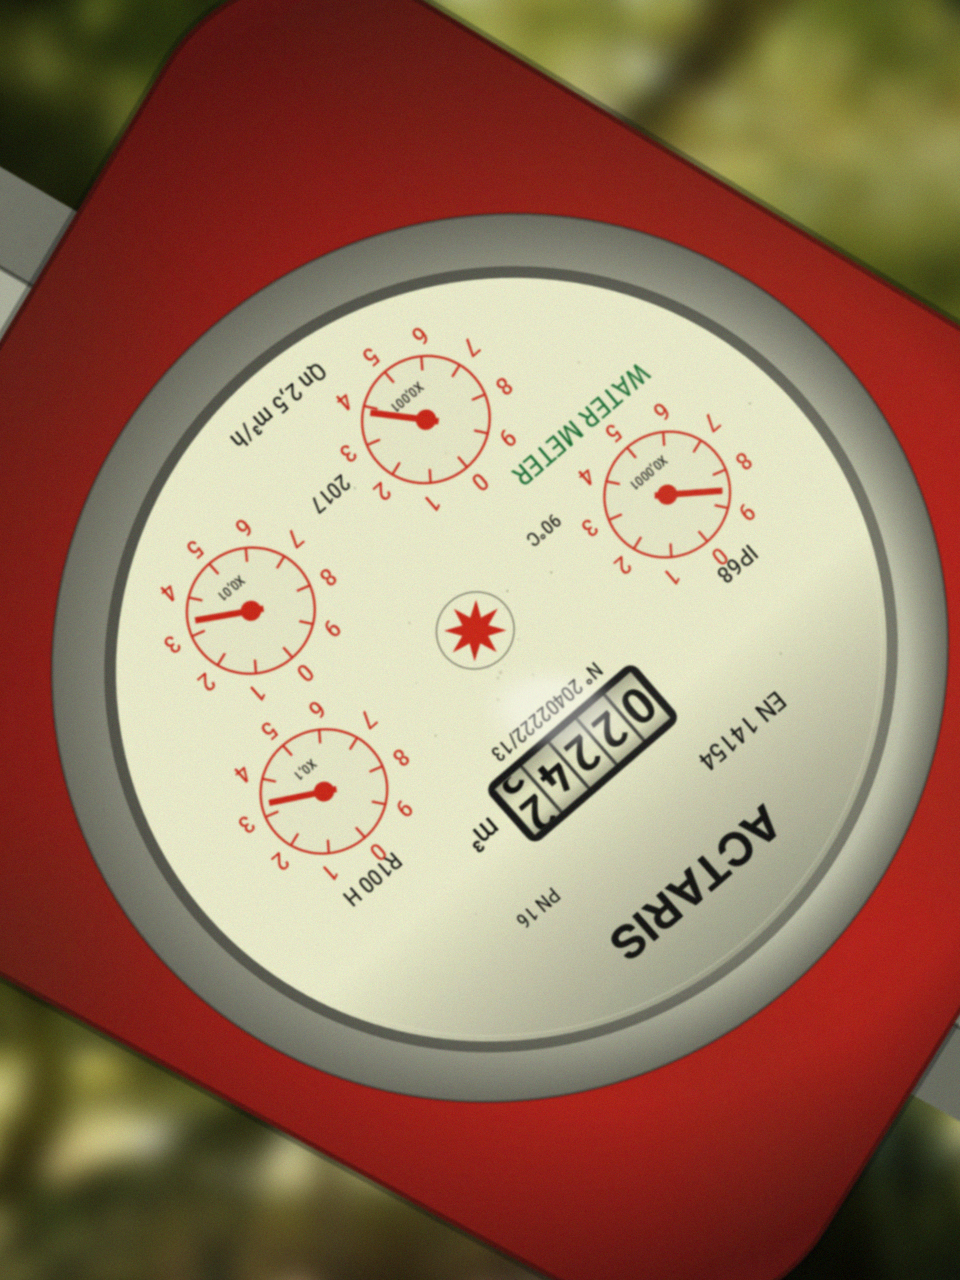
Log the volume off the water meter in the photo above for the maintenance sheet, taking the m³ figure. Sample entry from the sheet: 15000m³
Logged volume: 2242.3338m³
